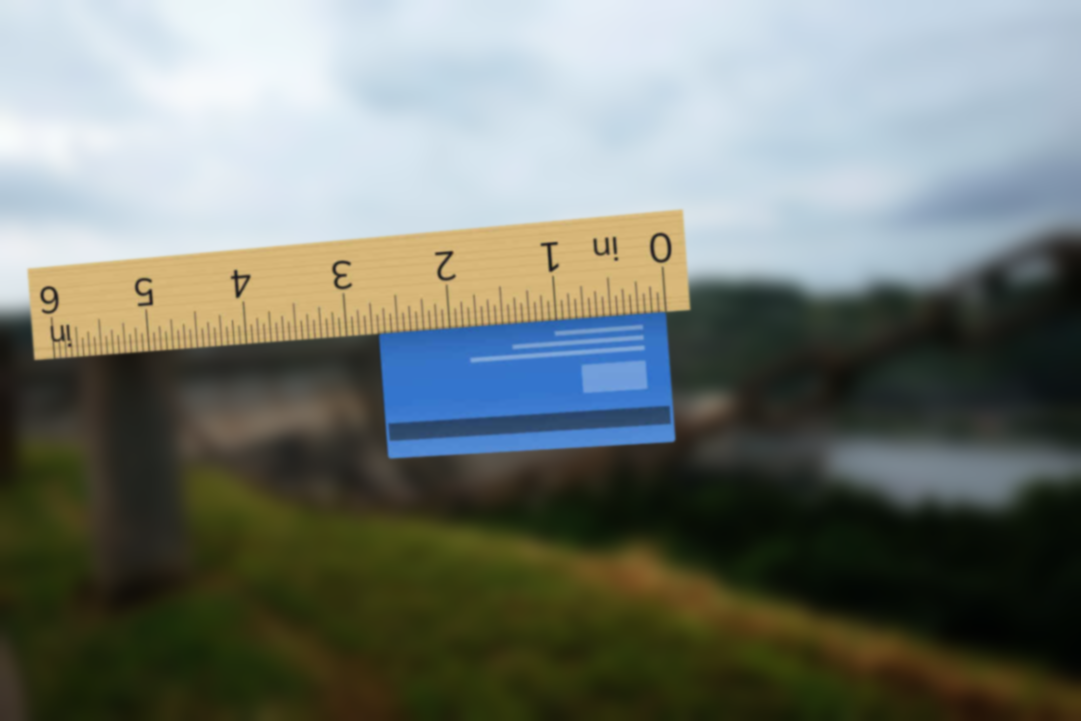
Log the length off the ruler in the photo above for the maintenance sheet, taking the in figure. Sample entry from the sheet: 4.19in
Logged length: 2.6875in
